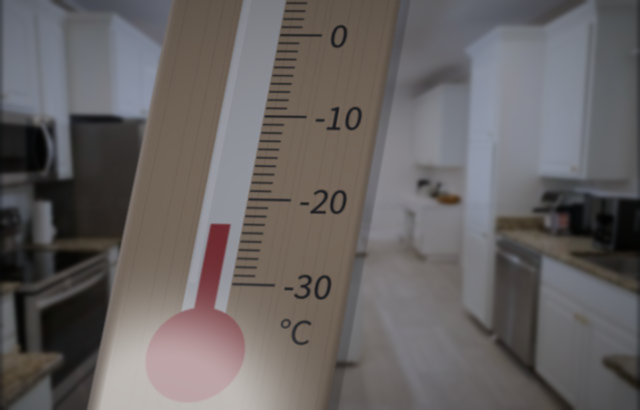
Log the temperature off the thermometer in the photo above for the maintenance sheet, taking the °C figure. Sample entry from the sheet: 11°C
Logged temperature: -23°C
